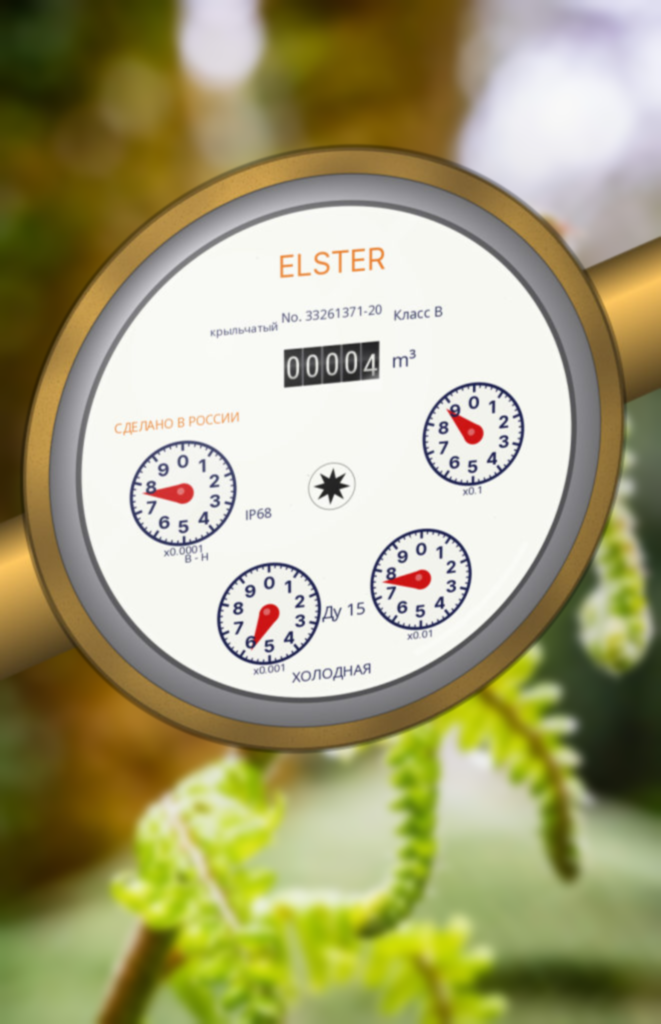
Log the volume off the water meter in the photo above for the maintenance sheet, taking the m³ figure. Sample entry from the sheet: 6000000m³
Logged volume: 3.8757m³
